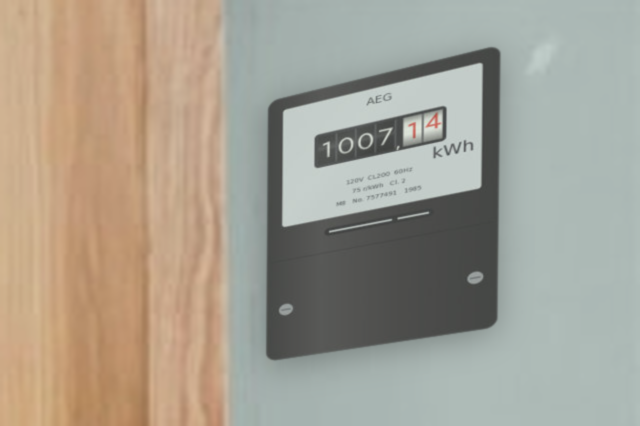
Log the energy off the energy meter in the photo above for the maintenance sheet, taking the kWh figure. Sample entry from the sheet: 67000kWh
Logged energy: 1007.14kWh
